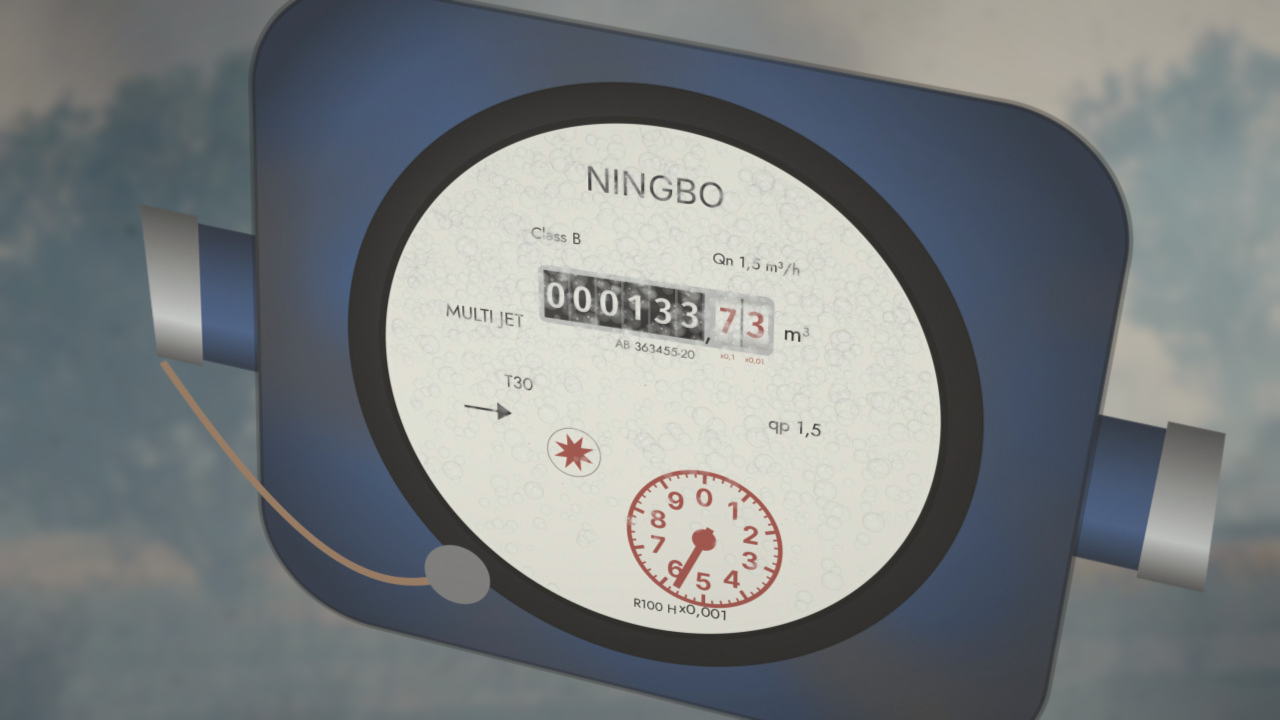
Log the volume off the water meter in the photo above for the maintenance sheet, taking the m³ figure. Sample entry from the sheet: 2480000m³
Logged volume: 133.735m³
